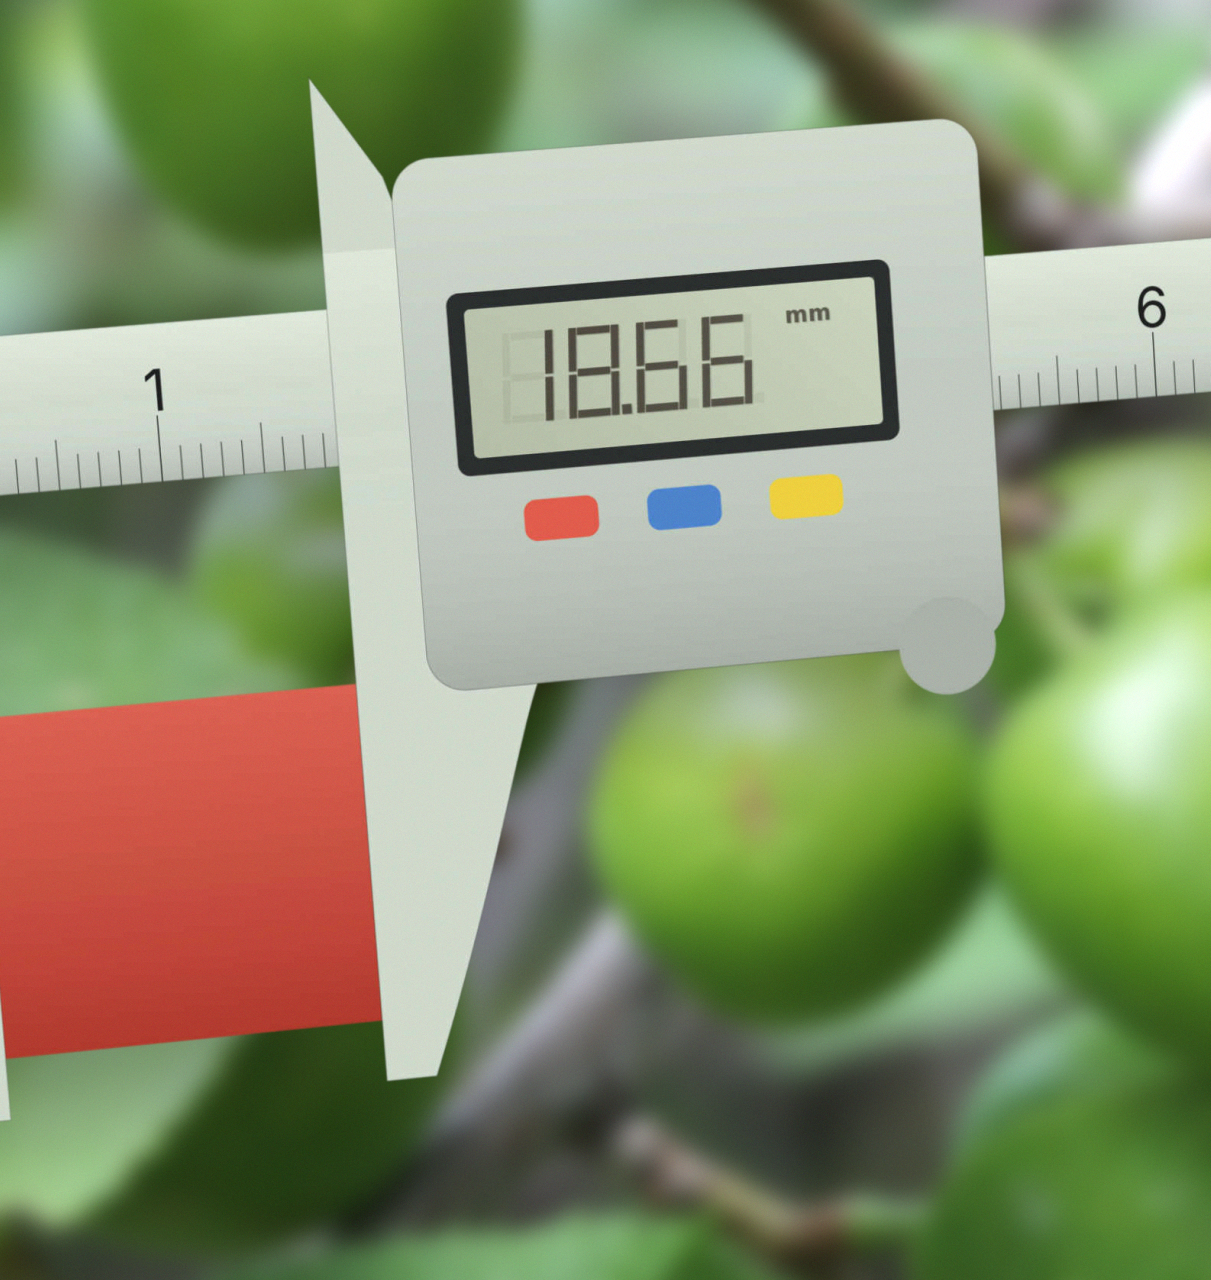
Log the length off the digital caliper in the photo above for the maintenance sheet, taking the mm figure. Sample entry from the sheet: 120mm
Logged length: 18.66mm
